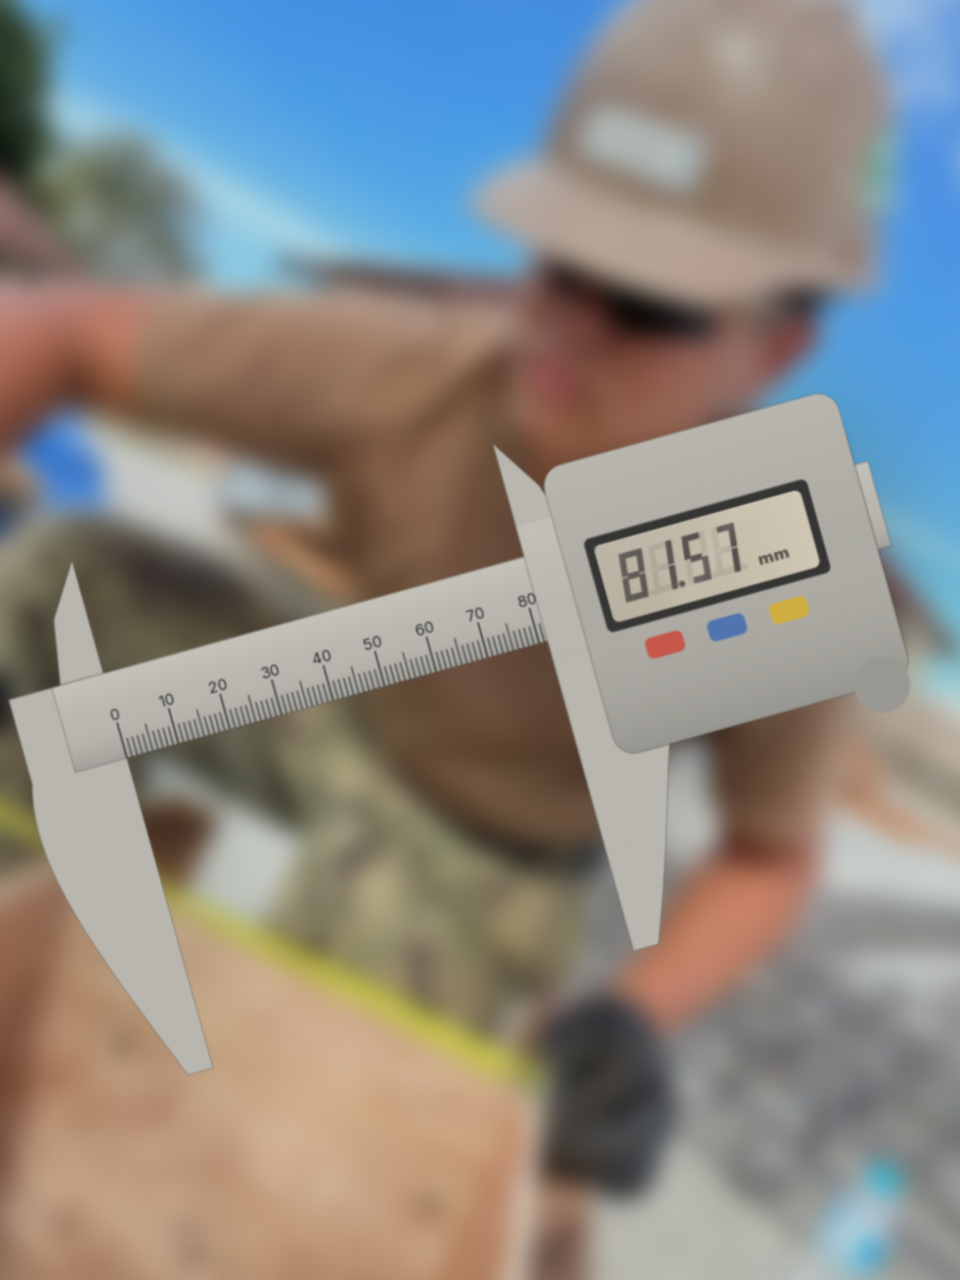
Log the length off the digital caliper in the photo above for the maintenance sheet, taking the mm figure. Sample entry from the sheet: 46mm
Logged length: 81.57mm
